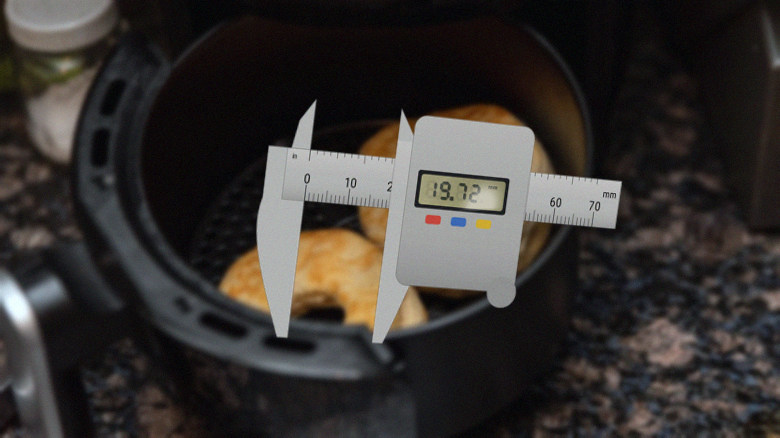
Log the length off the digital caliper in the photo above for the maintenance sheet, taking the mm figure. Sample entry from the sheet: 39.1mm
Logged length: 19.72mm
